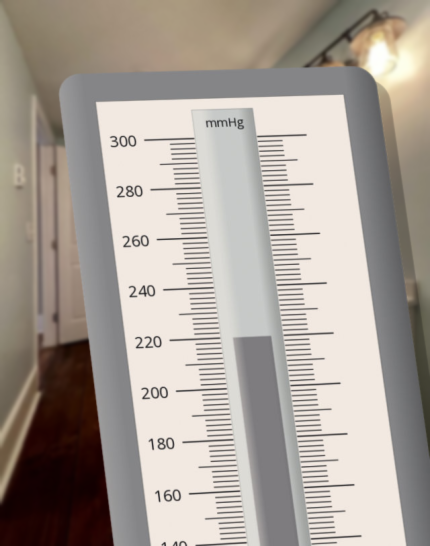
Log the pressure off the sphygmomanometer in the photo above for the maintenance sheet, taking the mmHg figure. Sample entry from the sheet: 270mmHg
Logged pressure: 220mmHg
